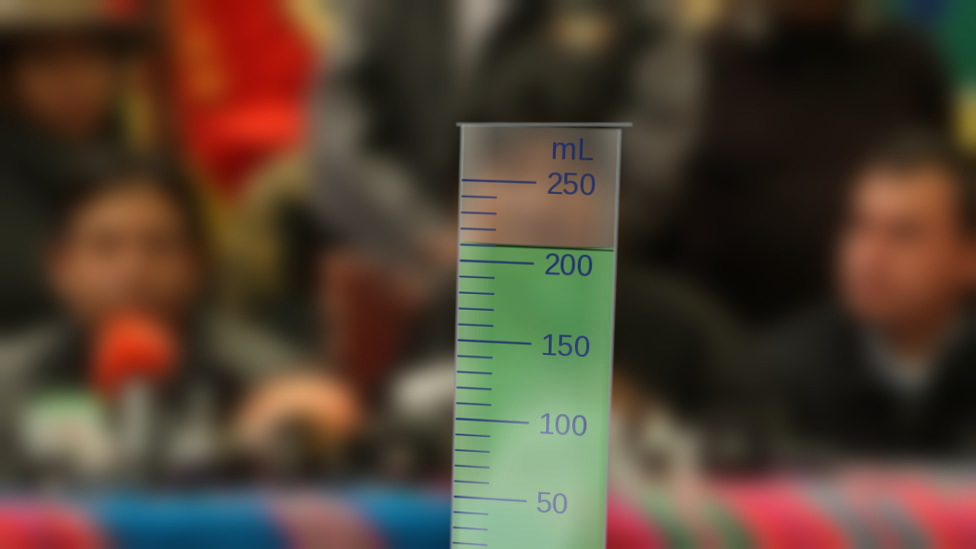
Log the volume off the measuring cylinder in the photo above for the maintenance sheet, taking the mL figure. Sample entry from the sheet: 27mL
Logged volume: 210mL
